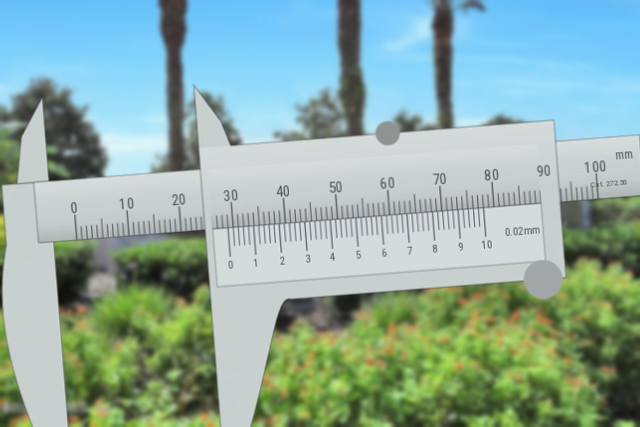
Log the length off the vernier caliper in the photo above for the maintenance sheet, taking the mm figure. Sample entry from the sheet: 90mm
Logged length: 29.0mm
